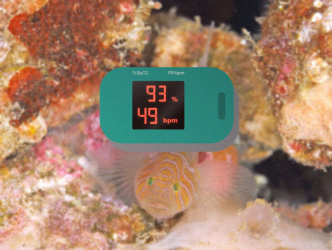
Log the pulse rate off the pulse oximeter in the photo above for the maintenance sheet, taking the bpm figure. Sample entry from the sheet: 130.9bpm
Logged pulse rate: 49bpm
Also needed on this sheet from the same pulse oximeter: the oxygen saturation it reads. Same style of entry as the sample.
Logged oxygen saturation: 93%
